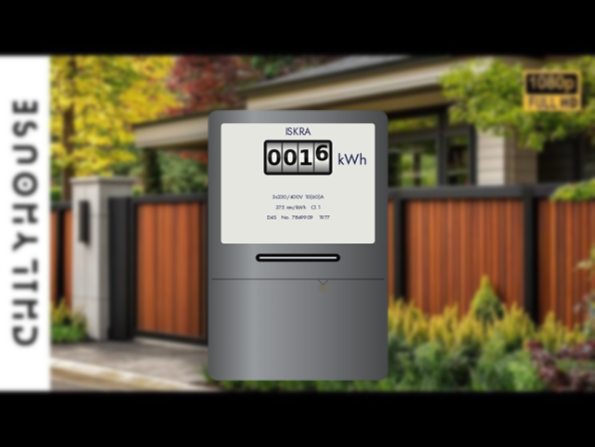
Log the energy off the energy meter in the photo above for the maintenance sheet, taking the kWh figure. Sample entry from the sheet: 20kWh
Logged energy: 16kWh
